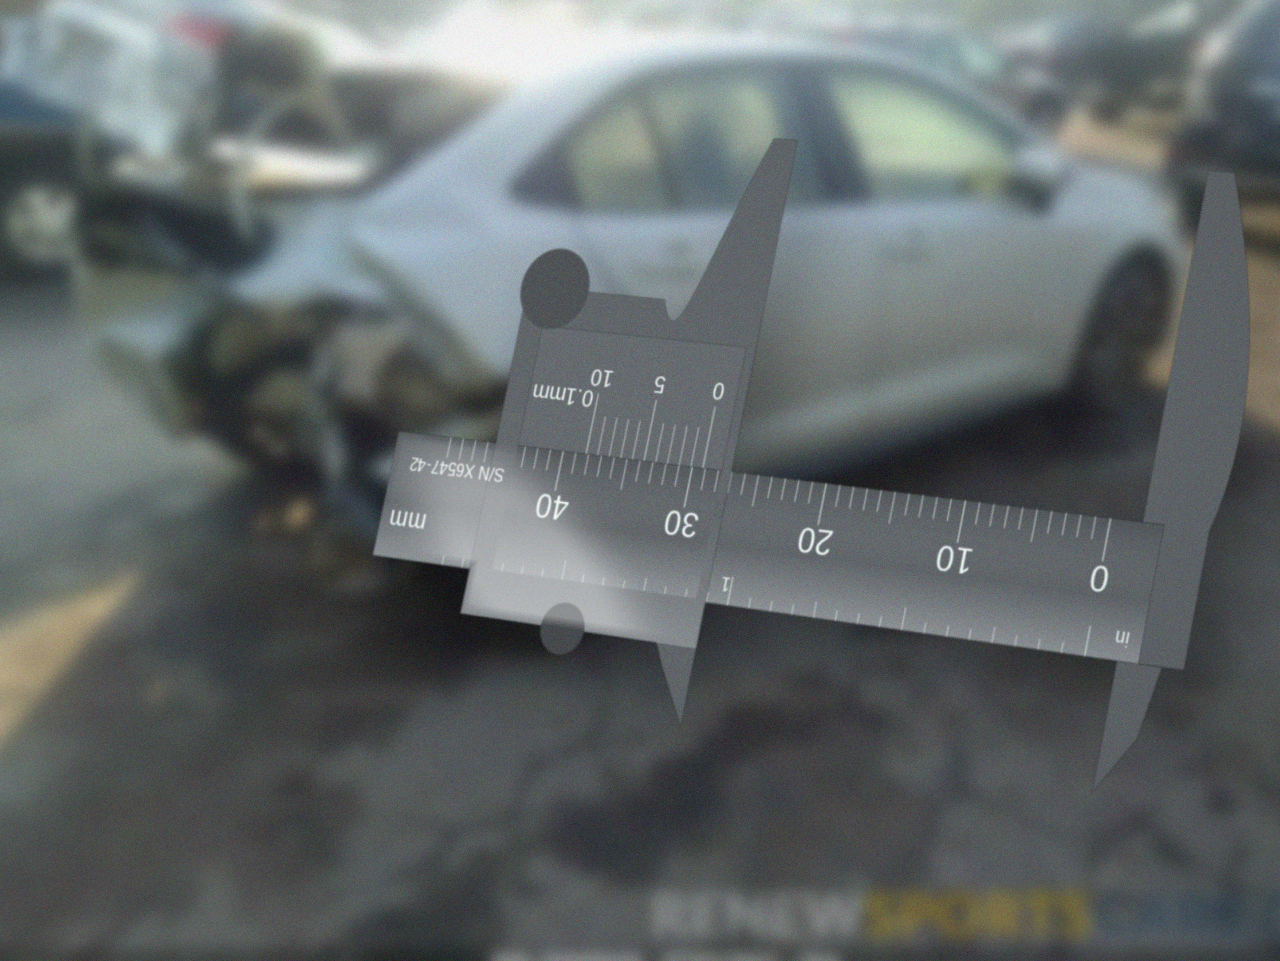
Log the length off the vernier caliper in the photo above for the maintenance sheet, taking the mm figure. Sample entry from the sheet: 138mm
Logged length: 29.2mm
